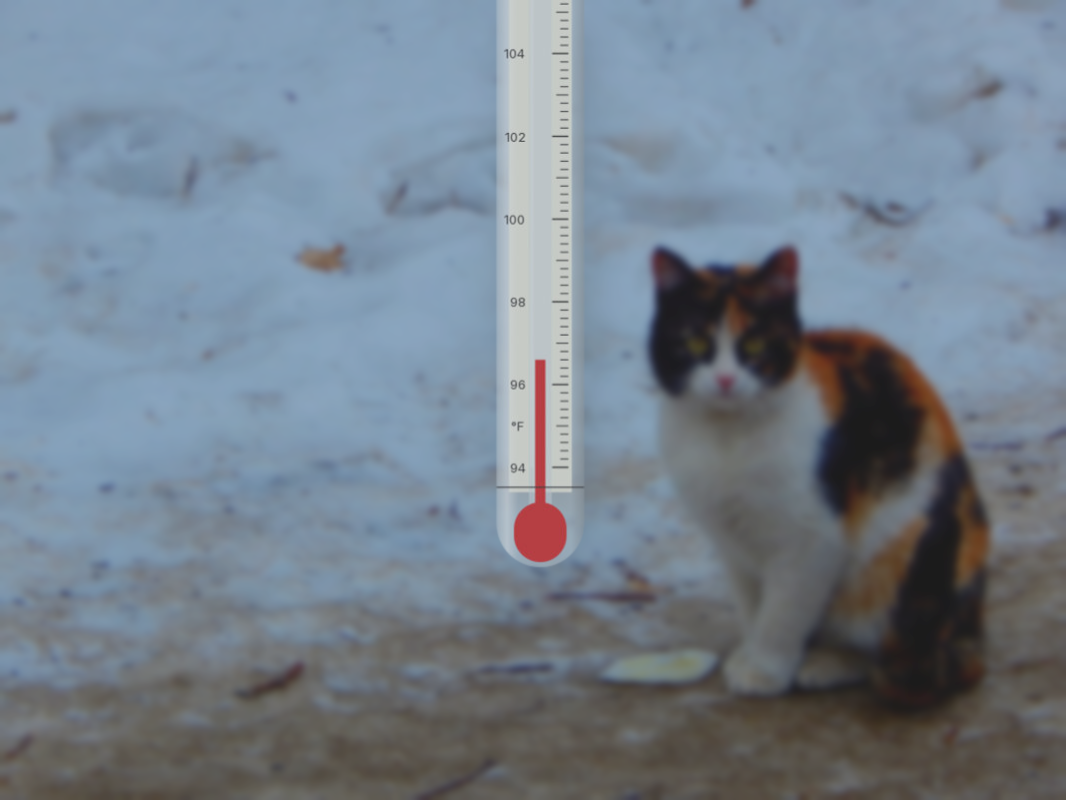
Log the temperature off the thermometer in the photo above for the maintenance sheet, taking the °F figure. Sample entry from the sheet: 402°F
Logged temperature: 96.6°F
